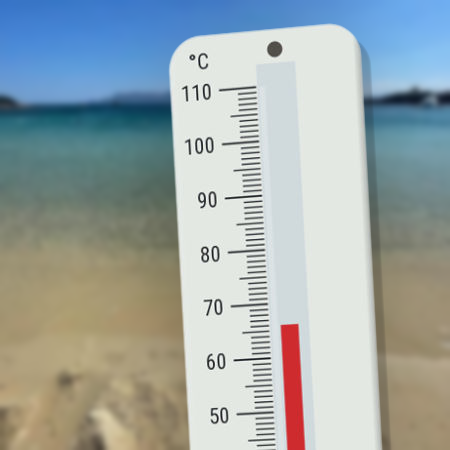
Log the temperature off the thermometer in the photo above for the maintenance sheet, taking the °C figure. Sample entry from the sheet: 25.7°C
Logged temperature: 66°C
